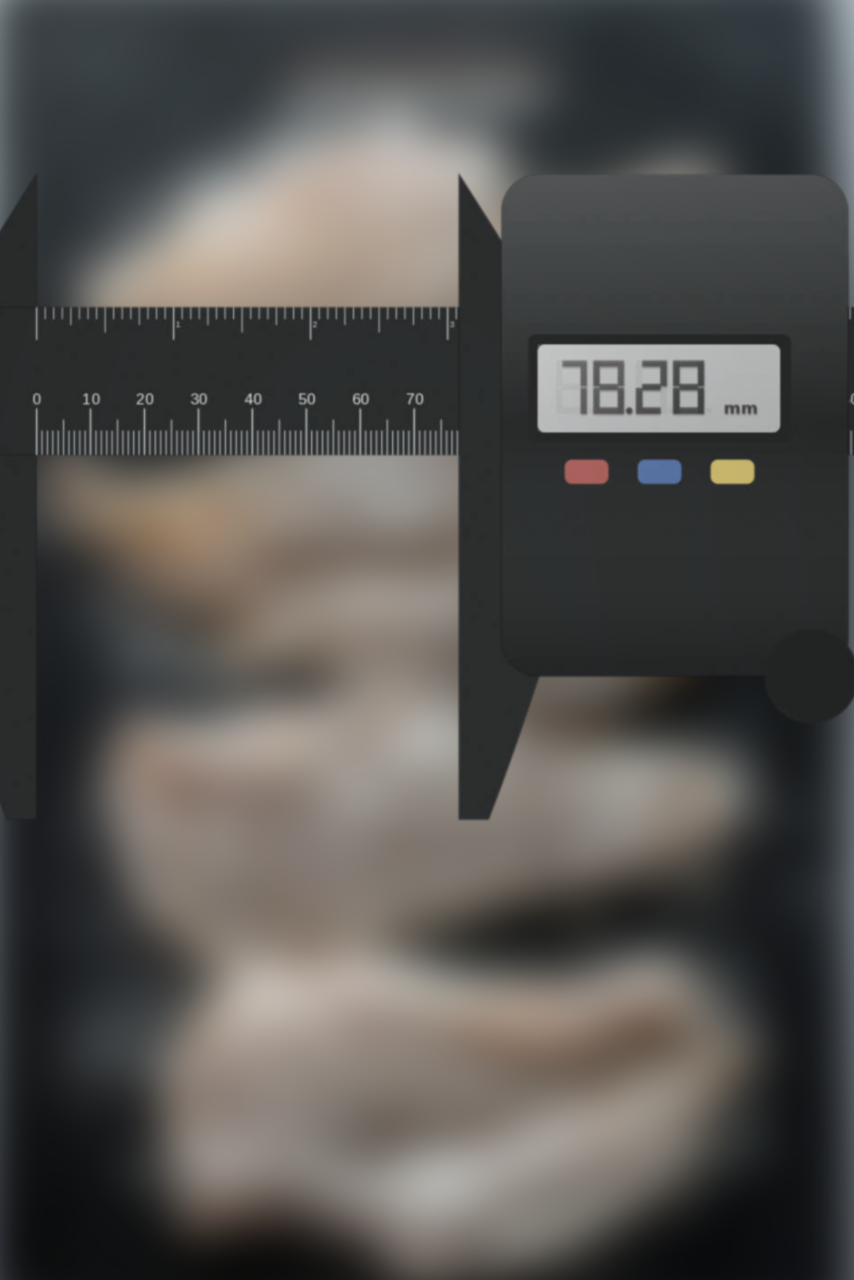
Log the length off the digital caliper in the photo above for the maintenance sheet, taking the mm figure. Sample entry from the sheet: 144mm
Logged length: 78.28mm
